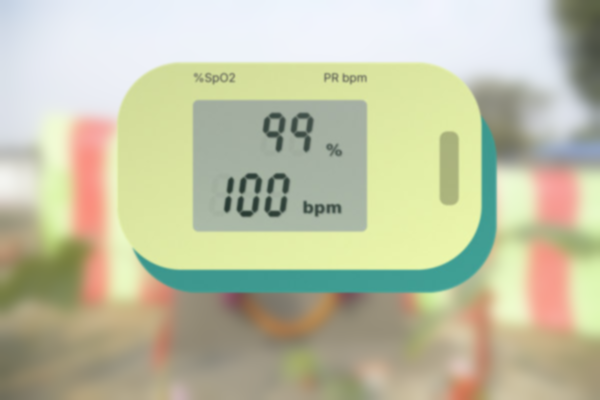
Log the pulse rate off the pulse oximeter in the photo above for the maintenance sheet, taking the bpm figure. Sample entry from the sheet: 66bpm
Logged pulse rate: 100bpm
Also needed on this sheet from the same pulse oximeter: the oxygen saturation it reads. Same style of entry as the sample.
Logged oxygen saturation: 99%
